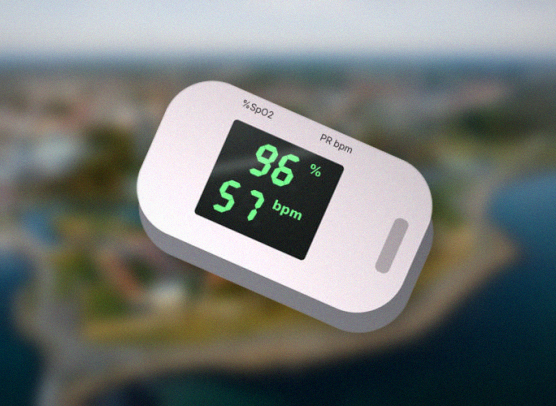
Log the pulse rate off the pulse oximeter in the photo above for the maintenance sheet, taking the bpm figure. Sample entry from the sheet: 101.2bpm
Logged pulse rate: 57bpm
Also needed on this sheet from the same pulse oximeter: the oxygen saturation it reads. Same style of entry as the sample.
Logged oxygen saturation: 96%
